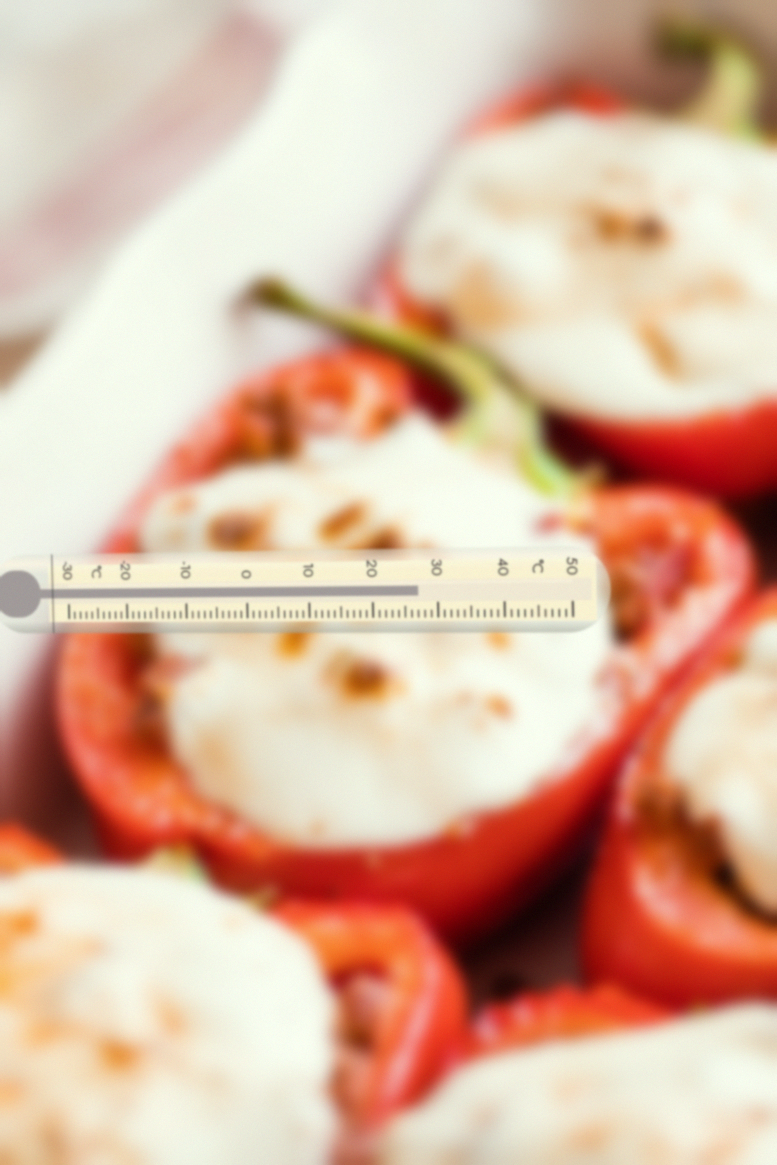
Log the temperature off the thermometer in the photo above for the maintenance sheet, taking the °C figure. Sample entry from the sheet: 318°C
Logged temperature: 27°C
